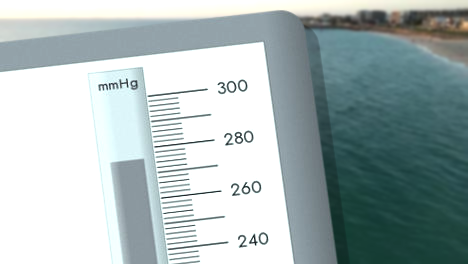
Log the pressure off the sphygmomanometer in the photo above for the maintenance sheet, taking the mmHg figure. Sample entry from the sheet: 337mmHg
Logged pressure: 276mmHg
